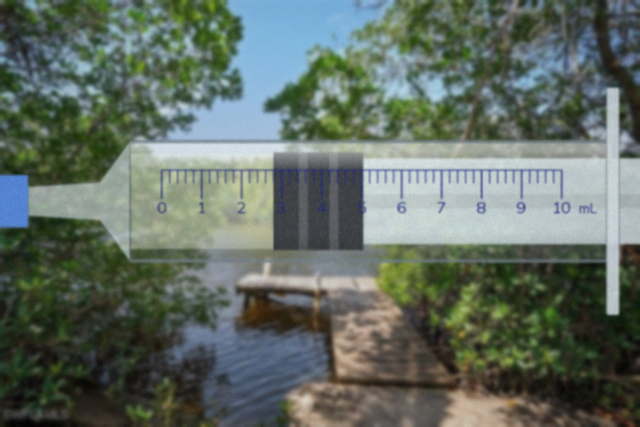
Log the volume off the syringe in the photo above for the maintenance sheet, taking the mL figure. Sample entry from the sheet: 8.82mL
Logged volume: 2.8mL
